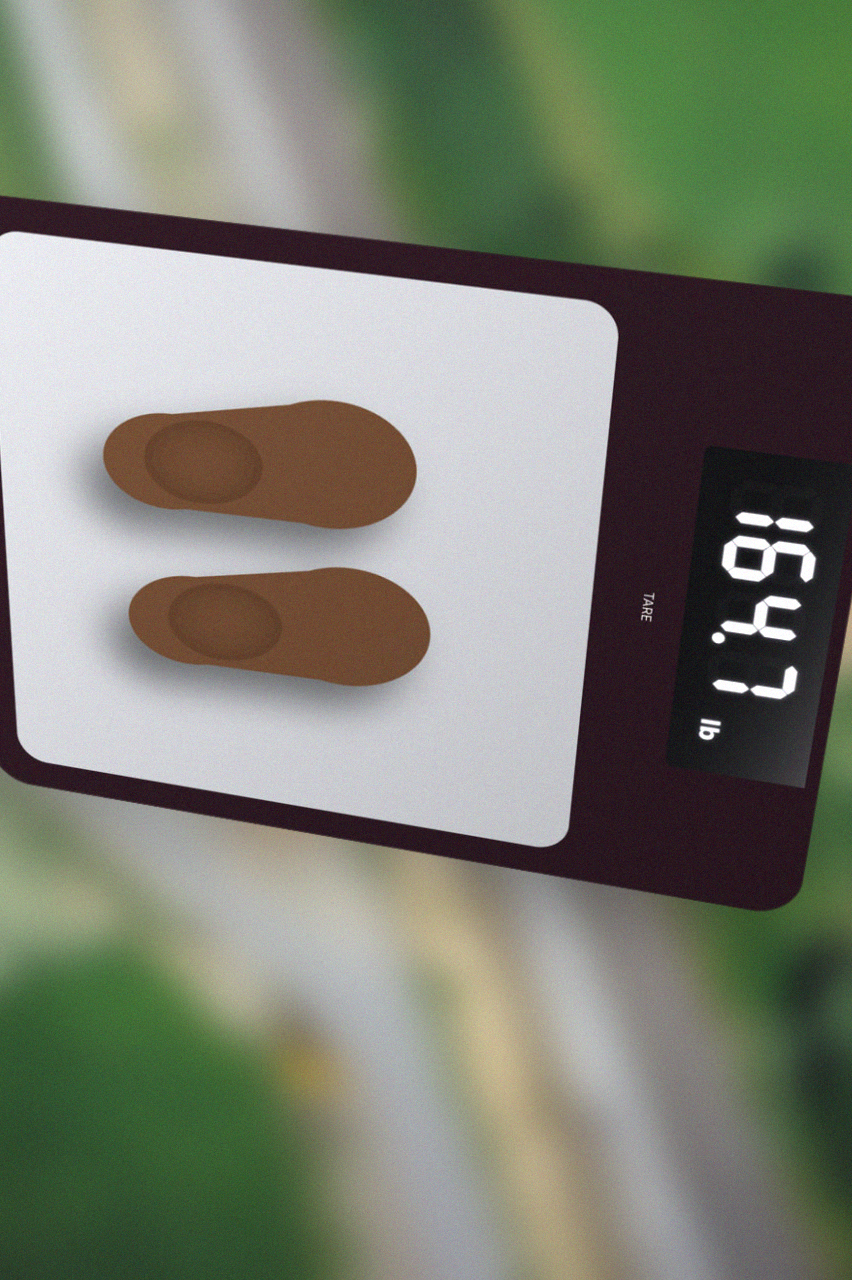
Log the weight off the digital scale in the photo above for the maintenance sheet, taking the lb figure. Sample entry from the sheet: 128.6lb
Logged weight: 164.7lb
